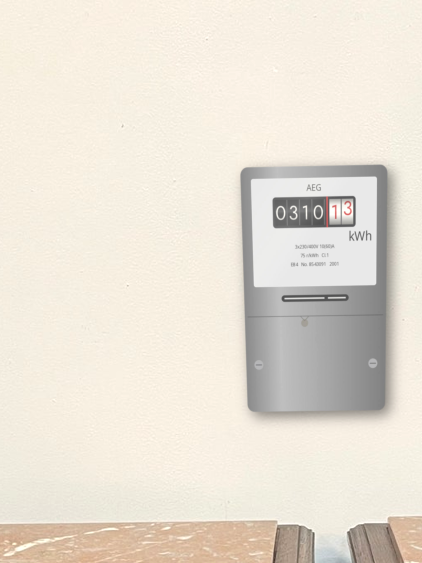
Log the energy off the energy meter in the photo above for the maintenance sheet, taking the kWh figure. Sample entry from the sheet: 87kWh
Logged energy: 310.13kWh
